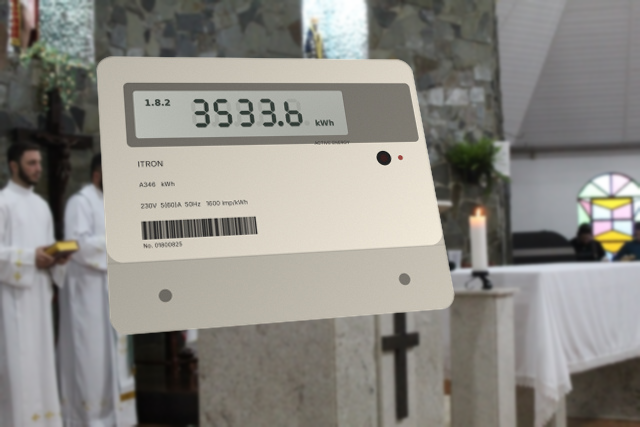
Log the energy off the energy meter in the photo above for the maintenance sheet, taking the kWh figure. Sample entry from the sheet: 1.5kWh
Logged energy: 3533.6kWh
